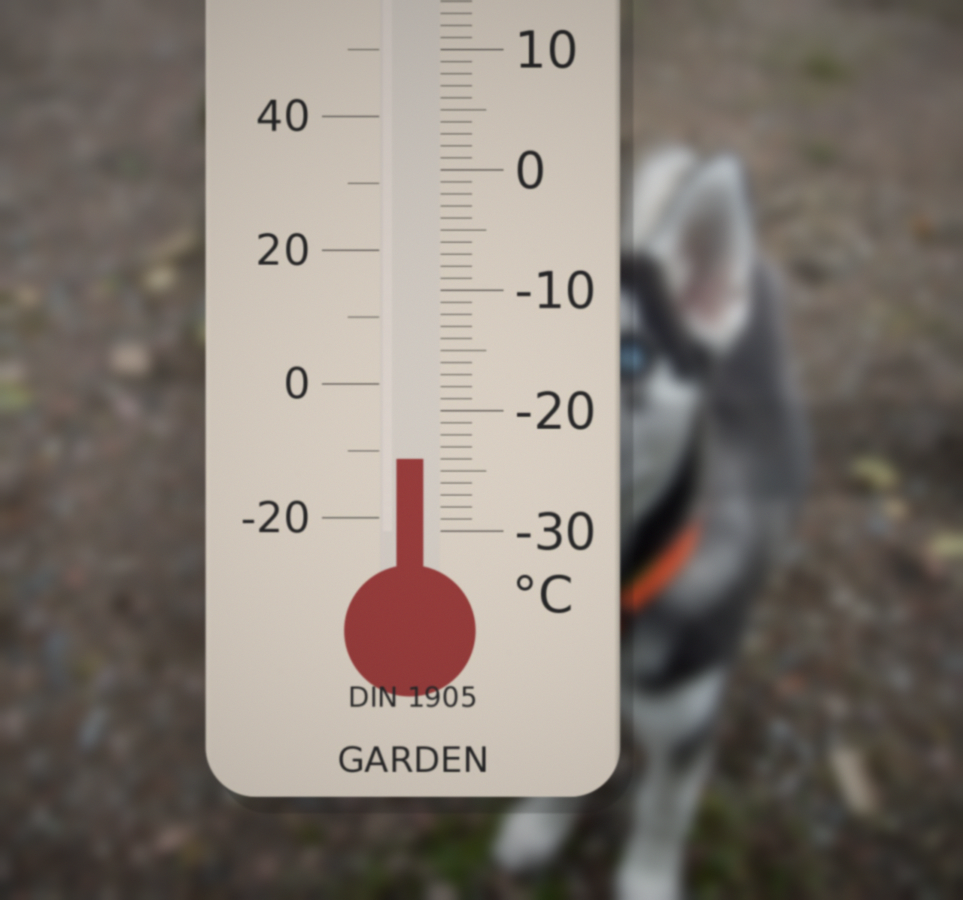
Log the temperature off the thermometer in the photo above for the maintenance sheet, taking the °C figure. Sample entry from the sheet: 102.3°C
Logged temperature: -24°C
